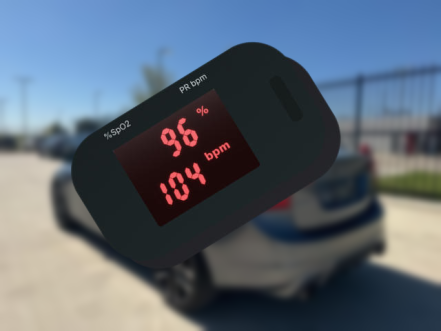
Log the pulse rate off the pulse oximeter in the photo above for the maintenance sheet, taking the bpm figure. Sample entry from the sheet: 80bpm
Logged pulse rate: 104bpm
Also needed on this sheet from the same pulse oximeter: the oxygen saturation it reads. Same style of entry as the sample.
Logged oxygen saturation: 96%
